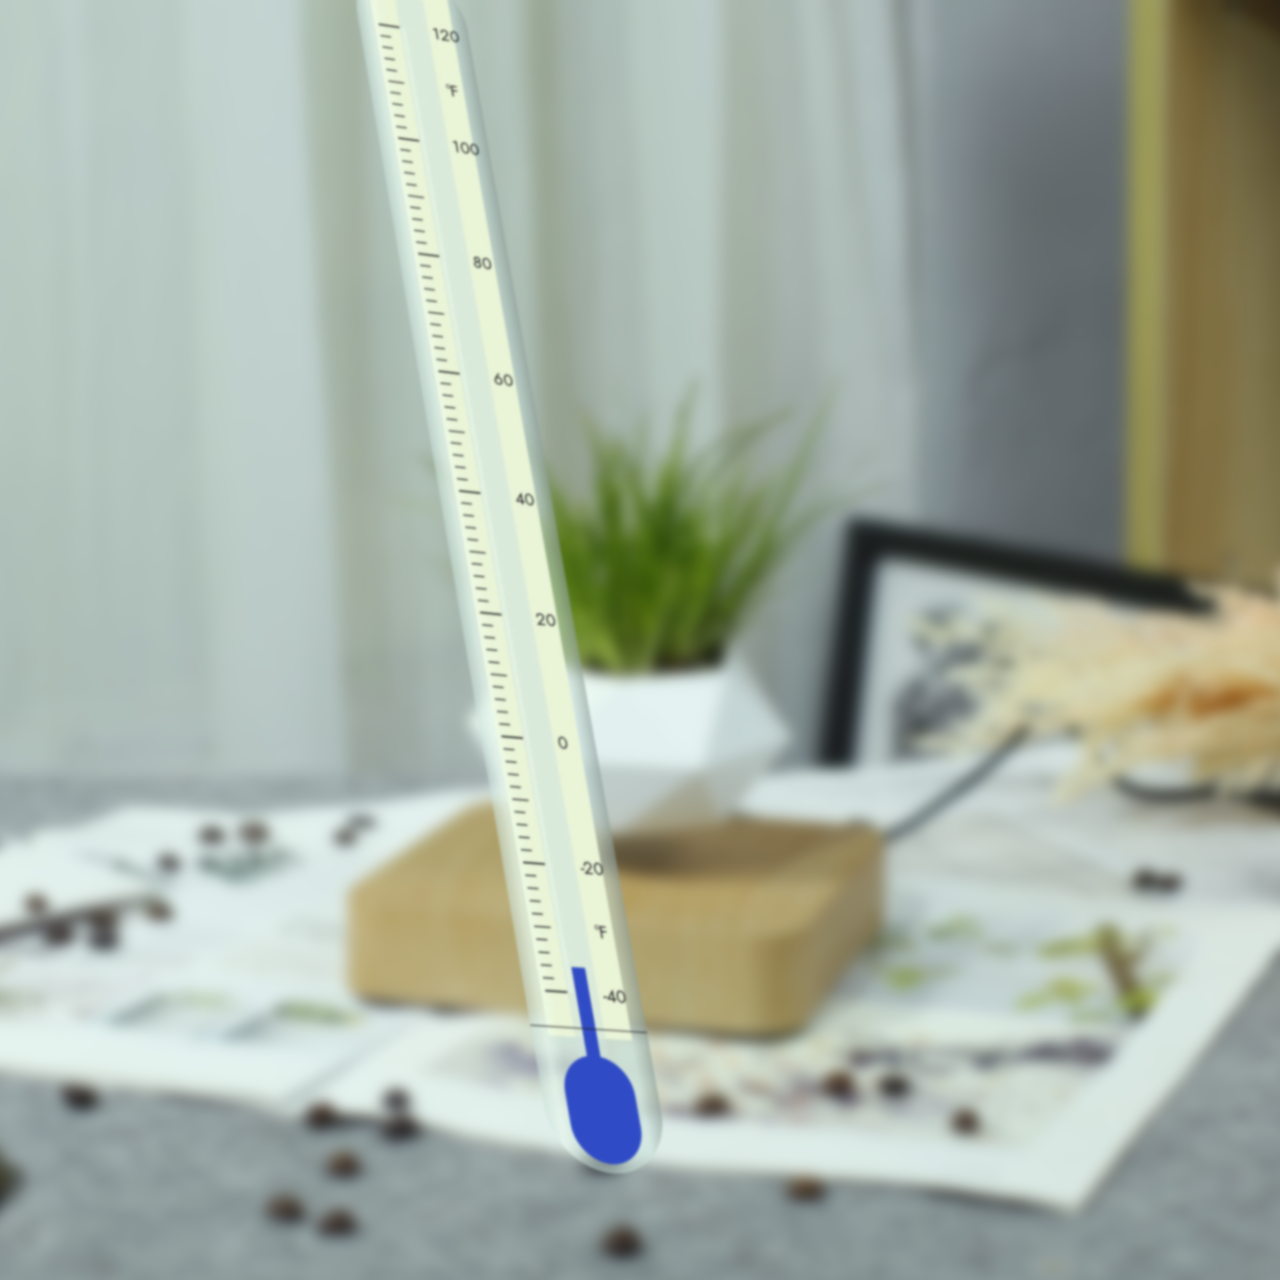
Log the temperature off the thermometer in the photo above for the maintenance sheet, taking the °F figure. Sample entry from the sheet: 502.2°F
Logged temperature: -36°F
